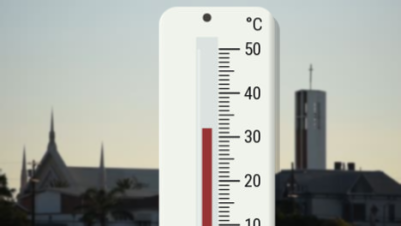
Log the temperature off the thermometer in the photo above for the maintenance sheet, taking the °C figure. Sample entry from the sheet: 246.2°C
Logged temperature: 32°C
